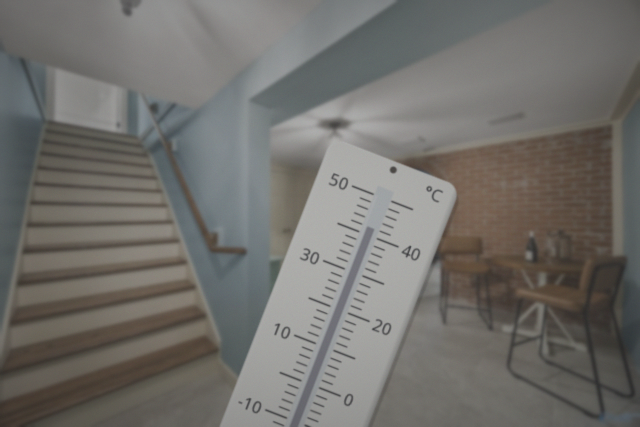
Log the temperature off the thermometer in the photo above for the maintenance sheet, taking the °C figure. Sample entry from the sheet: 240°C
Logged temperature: 42°C
